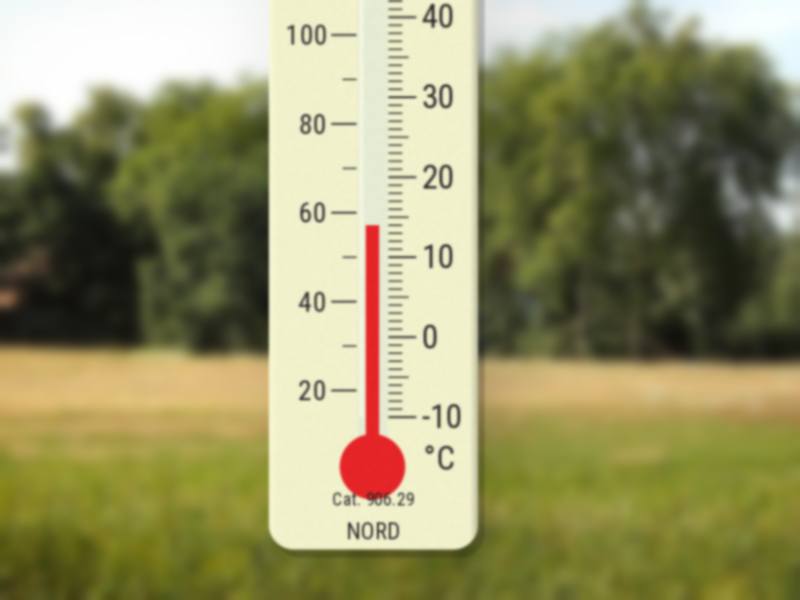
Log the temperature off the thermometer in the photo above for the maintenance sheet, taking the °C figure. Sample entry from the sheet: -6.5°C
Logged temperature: 14°C
